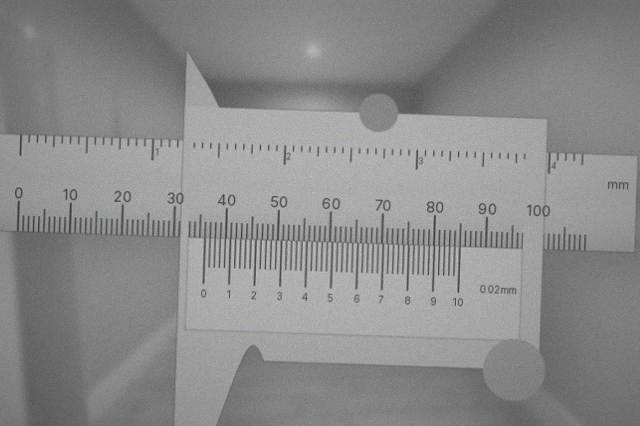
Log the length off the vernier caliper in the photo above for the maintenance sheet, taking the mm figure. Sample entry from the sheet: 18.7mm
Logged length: 36.0mm
